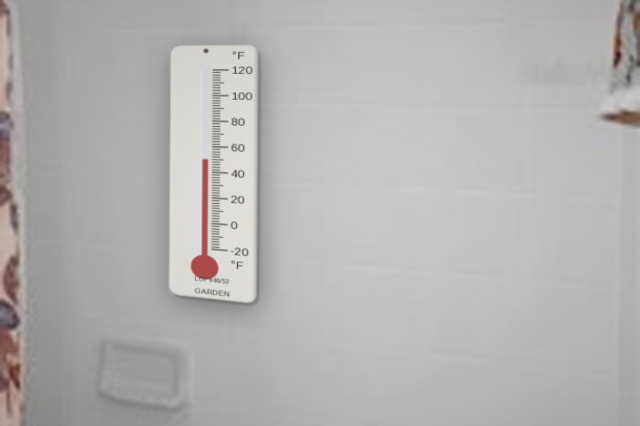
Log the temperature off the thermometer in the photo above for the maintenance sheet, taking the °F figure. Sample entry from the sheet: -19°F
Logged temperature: 50°F
